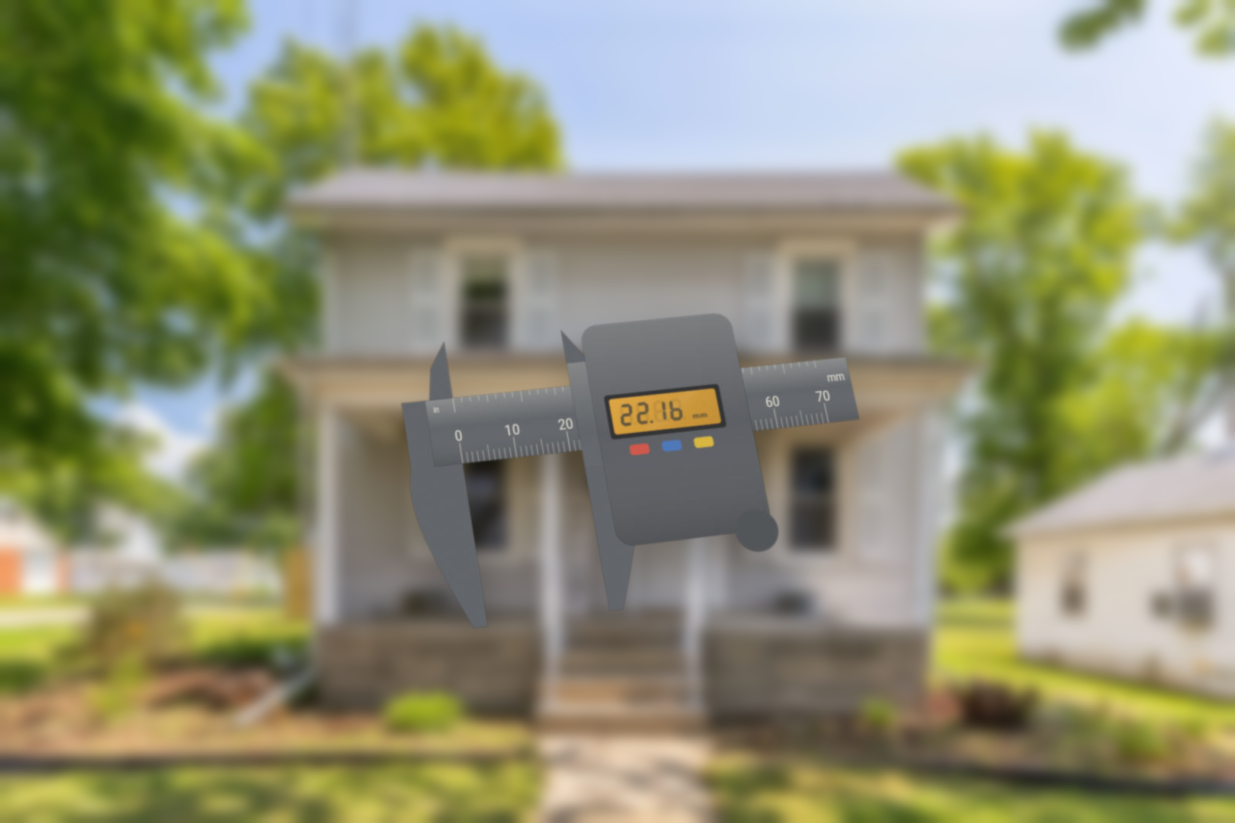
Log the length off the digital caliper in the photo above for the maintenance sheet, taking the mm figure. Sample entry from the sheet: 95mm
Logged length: 22.16mm
